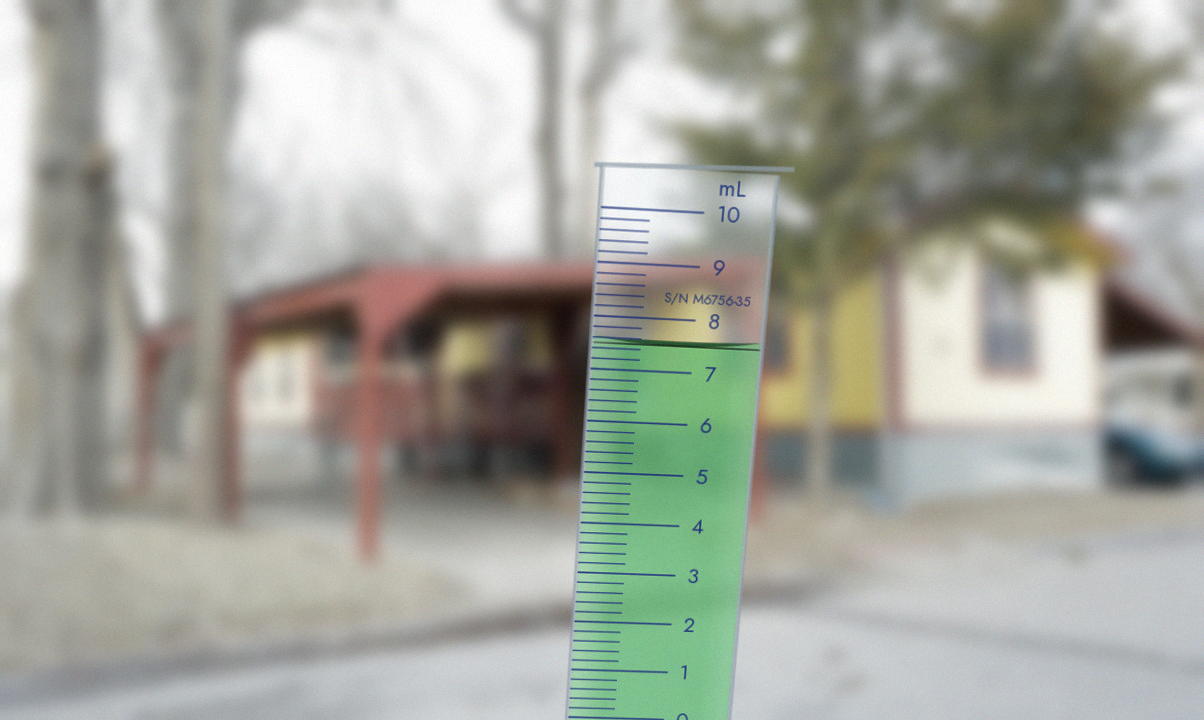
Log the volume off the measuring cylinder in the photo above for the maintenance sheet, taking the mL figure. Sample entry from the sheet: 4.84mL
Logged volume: 7.5mL
